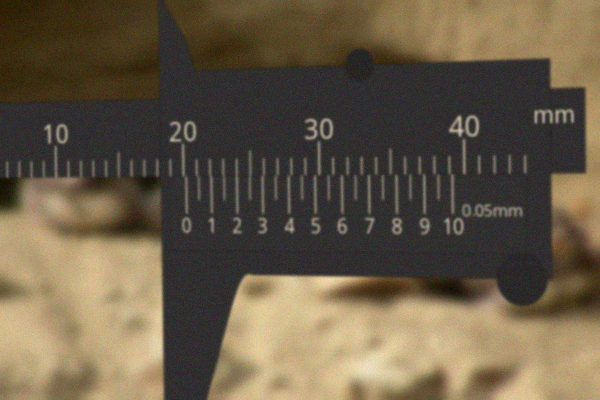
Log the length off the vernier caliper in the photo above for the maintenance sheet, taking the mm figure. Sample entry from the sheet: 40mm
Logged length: 20.2mm
